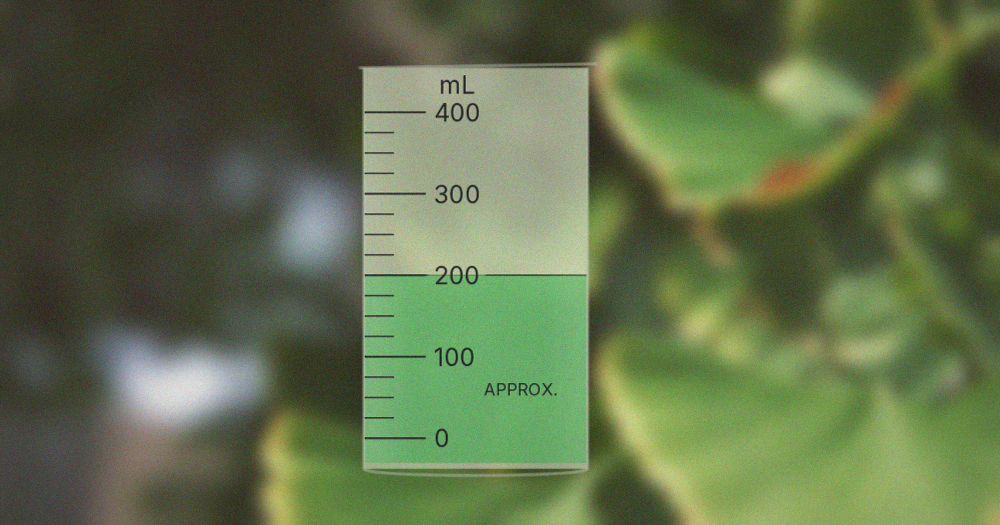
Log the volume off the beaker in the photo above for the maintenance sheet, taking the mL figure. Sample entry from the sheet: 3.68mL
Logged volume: 200mL
